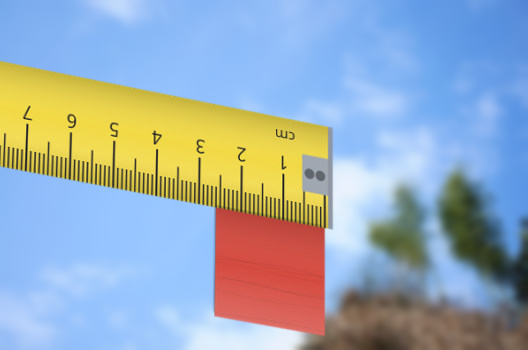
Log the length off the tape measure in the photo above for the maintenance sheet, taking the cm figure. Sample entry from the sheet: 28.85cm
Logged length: 2.6cm
